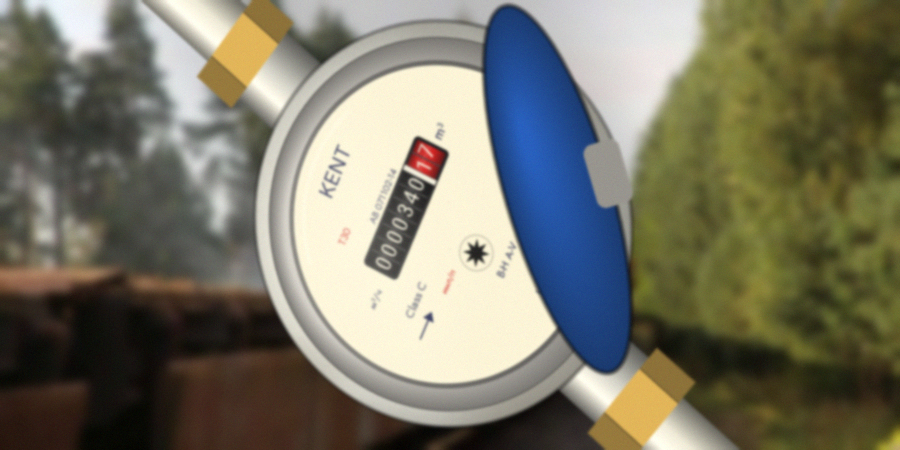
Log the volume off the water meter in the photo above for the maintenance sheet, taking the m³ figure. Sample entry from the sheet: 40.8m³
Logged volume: 340.17m³
